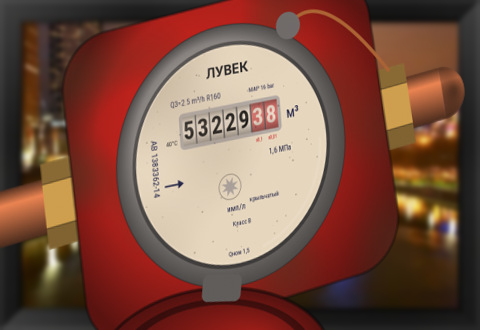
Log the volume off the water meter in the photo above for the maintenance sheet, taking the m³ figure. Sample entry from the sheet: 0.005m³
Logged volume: 53229.38m³
